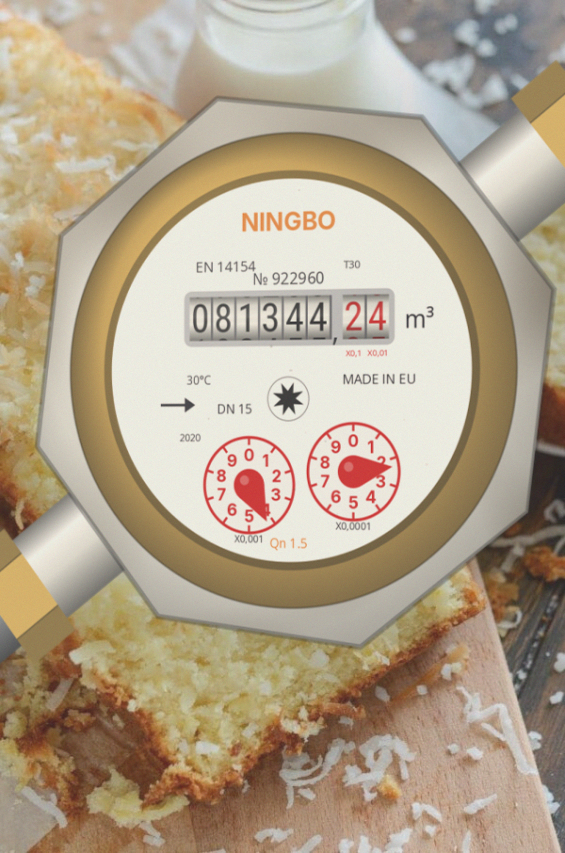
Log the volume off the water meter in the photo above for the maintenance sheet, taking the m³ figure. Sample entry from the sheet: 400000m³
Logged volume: 81344.2442m³
